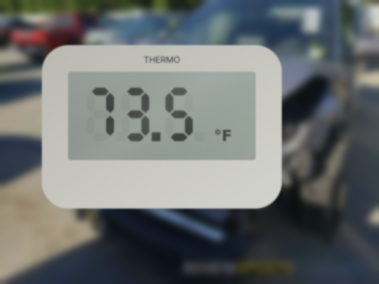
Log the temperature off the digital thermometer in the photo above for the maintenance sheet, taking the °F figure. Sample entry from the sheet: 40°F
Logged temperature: 73.5°F
